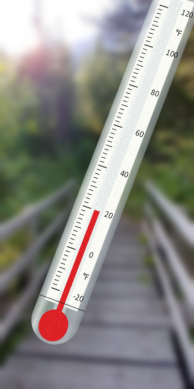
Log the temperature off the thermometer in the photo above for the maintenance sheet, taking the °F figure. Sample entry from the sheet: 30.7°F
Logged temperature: 20°F
